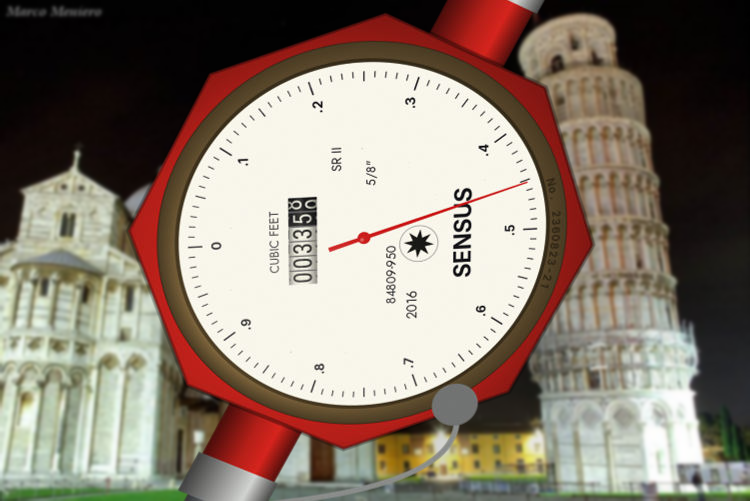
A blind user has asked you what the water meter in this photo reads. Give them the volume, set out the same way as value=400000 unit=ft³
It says value=3358.45 unit=ft³
